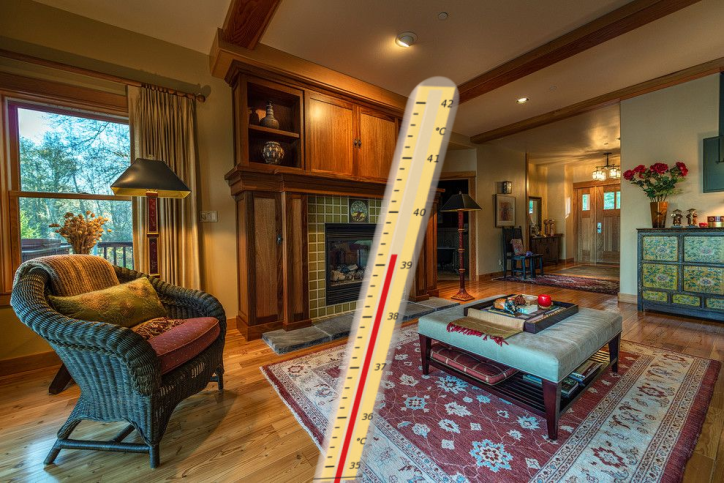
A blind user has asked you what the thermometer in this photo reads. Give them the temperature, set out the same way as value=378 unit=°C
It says value=39.2 unit=°C
